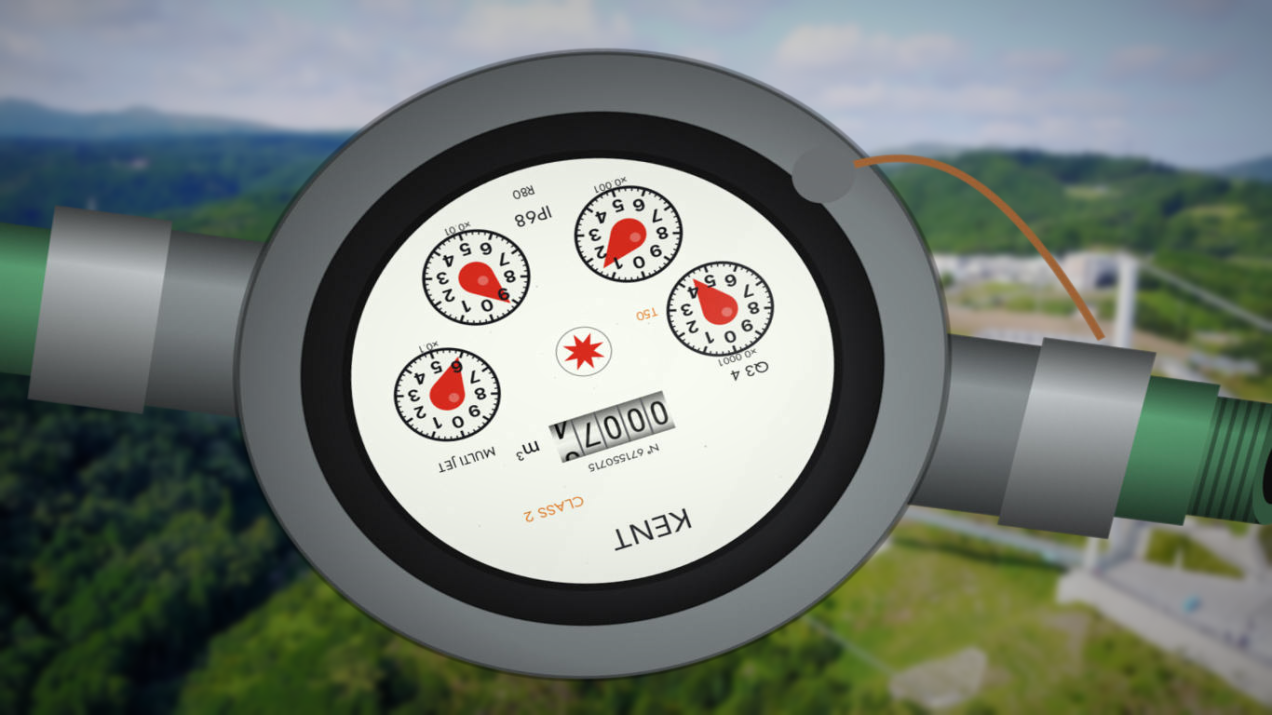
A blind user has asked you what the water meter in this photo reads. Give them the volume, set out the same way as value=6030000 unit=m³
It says value=73.5914 unit=m³
